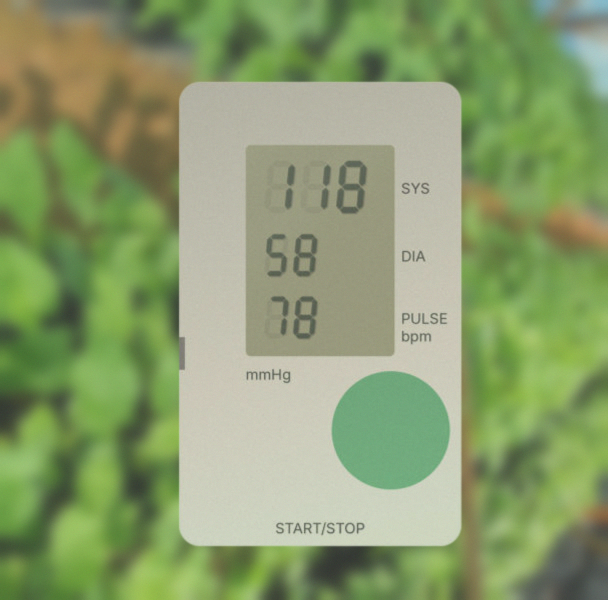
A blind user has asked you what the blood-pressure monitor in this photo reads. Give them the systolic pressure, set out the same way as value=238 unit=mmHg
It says value=118 unit=mmHg
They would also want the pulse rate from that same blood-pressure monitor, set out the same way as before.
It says value=78 unit=bpm
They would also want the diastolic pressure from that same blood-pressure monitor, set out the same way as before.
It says value=58 unit=mmHg
